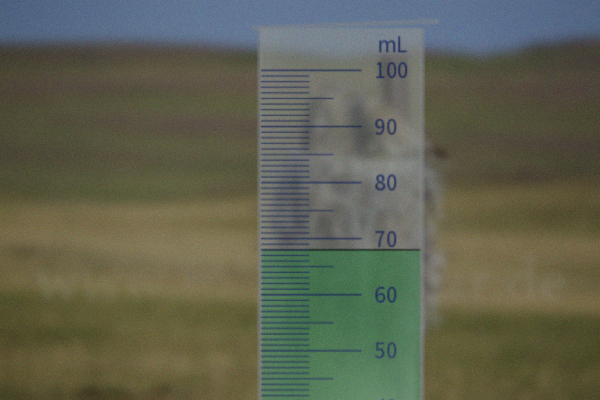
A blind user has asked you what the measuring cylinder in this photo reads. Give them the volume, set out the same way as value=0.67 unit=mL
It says value=68 unit=mL
